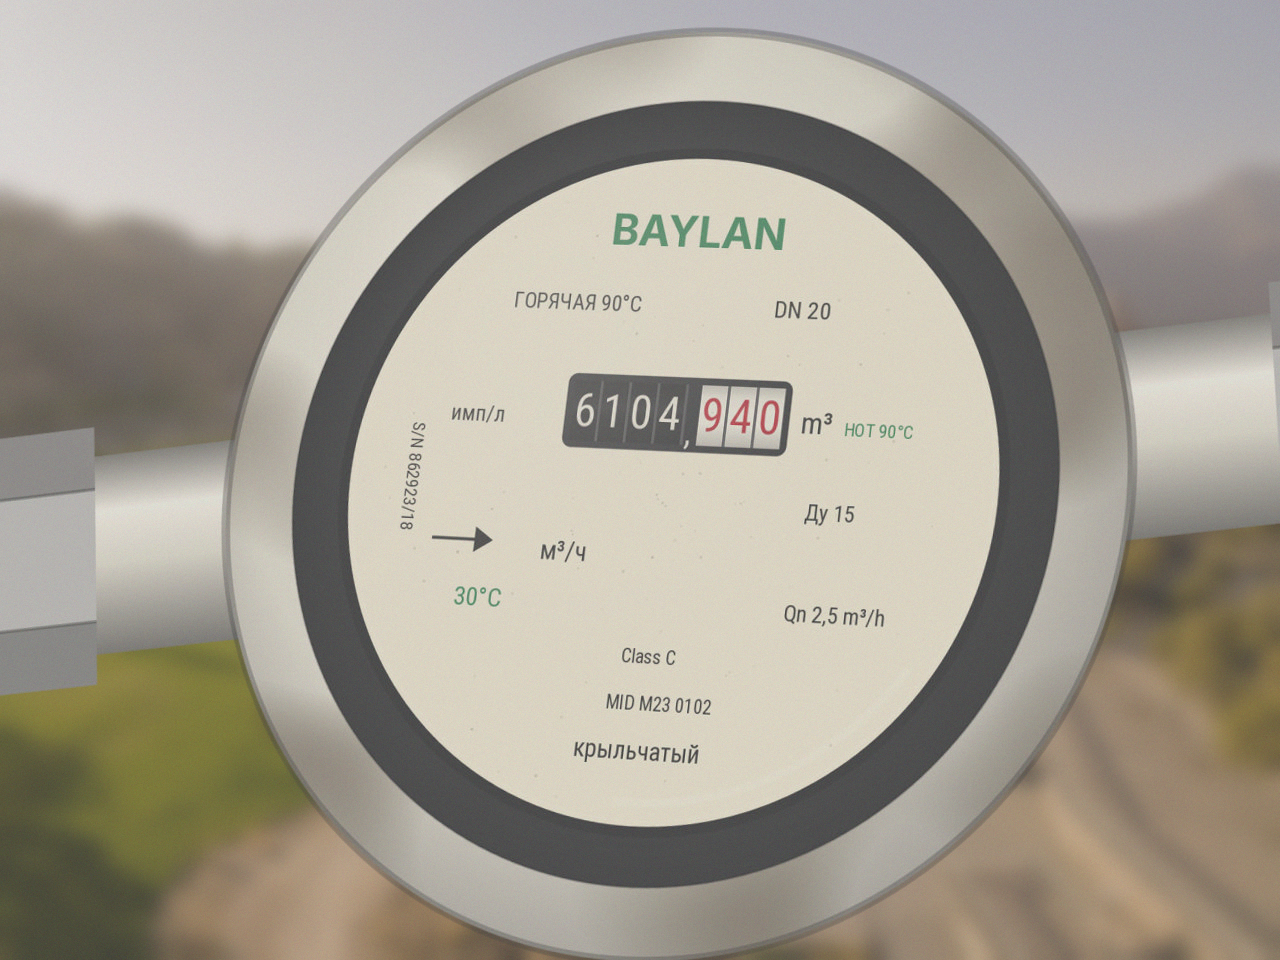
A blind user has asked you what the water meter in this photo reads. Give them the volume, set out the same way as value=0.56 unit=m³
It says value=6104.940 unit=m³
